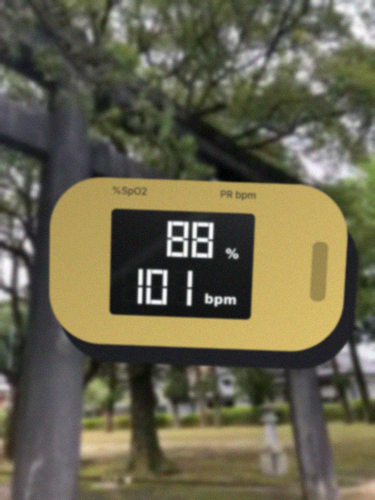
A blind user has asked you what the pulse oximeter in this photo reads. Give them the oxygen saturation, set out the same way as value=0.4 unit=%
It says value=88 unit=%
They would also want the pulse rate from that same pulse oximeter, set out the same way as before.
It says value=101 unit=bpm
